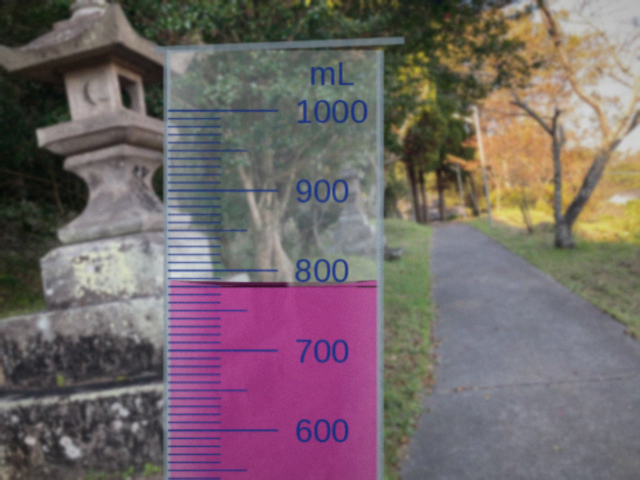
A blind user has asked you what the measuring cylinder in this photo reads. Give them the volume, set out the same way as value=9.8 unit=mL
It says value=780 unit=mL
